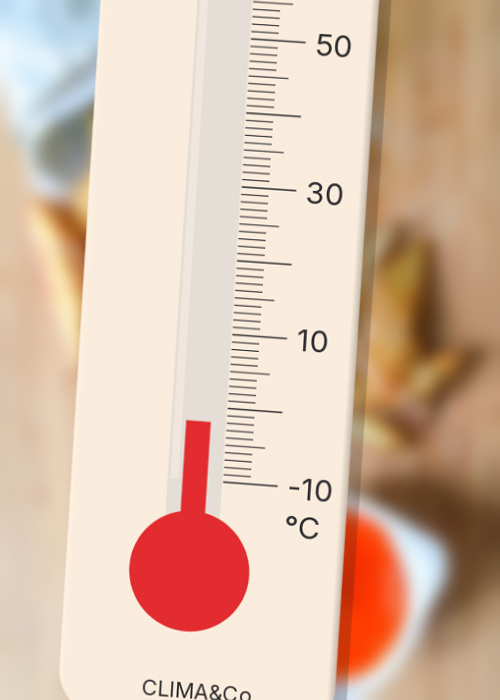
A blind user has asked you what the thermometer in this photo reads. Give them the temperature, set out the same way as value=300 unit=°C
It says value=-2 unit=°C
